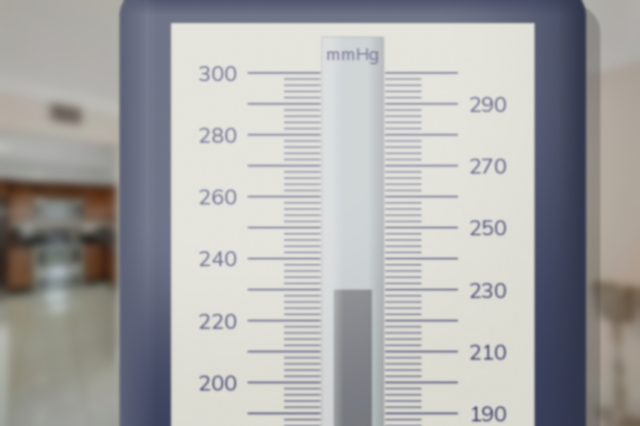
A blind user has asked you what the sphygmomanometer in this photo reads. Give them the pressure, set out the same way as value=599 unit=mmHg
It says value=230 unit=mmHg
